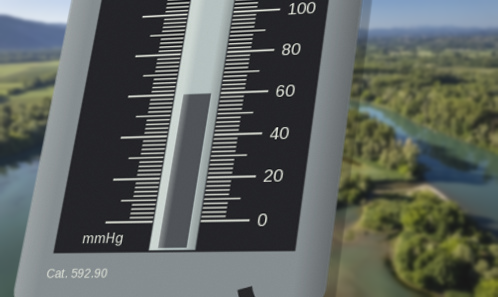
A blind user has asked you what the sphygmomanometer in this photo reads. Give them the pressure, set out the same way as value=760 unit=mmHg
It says value=60 unit=mmHg
